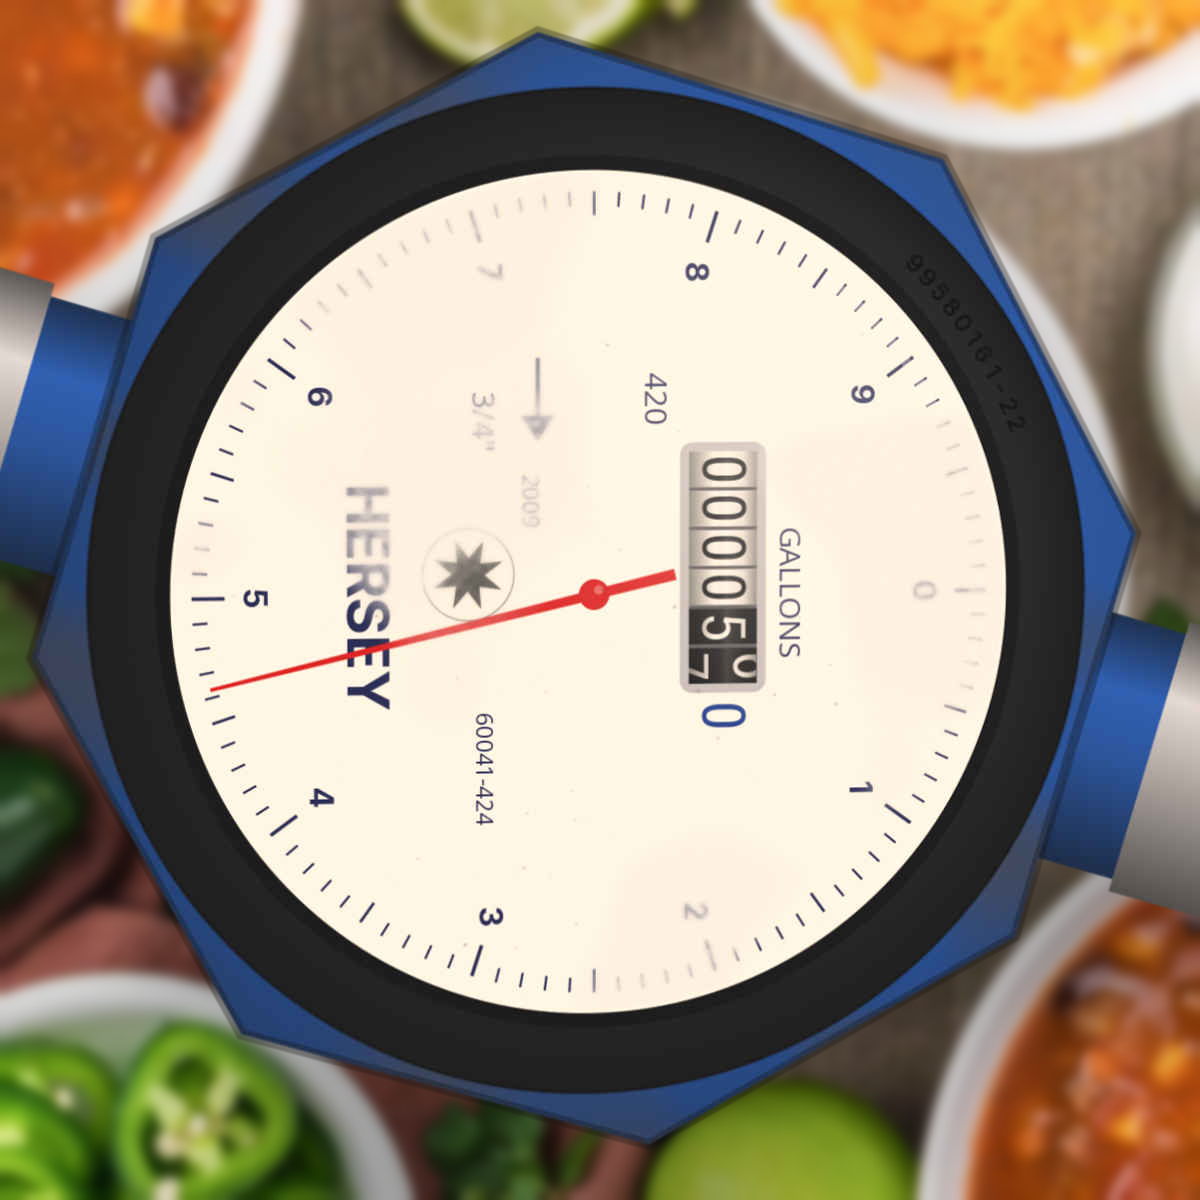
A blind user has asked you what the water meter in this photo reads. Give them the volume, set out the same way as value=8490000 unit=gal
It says value=564.6 unit=gal
